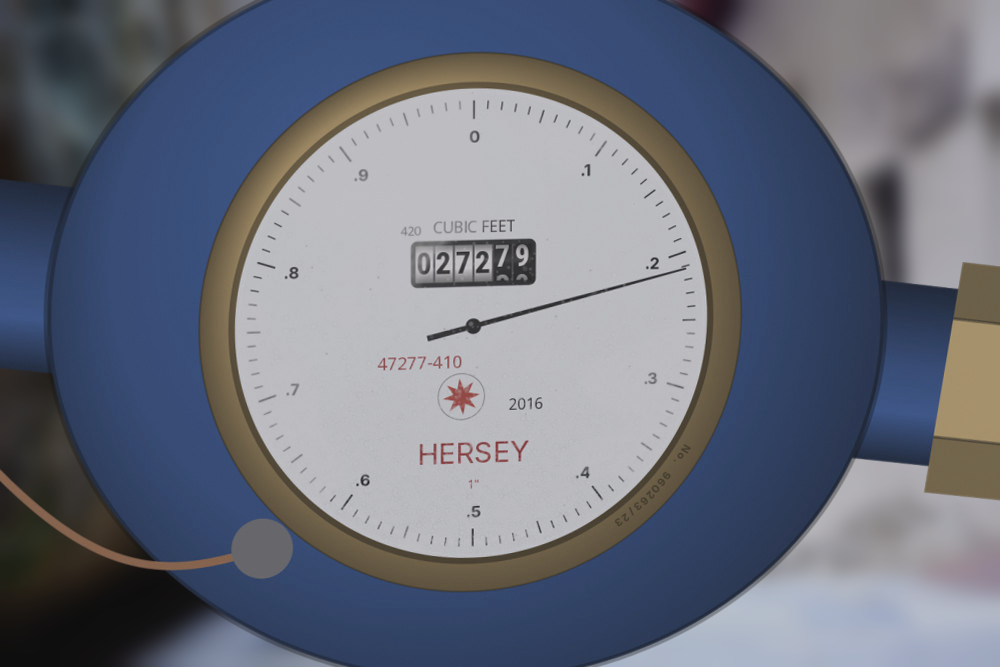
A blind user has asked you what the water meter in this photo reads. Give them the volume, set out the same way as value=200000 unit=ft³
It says value=27279.21 unit=ft³
